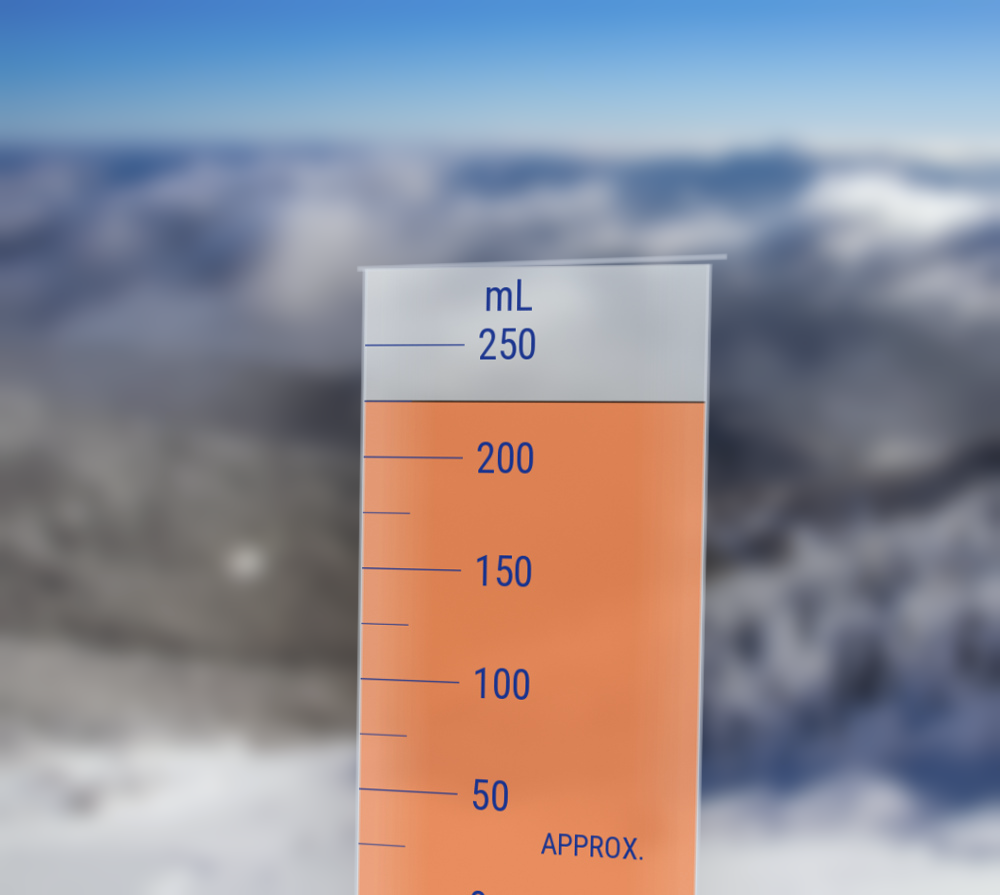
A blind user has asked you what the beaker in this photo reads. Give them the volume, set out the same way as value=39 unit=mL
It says value=225 unit=mL
